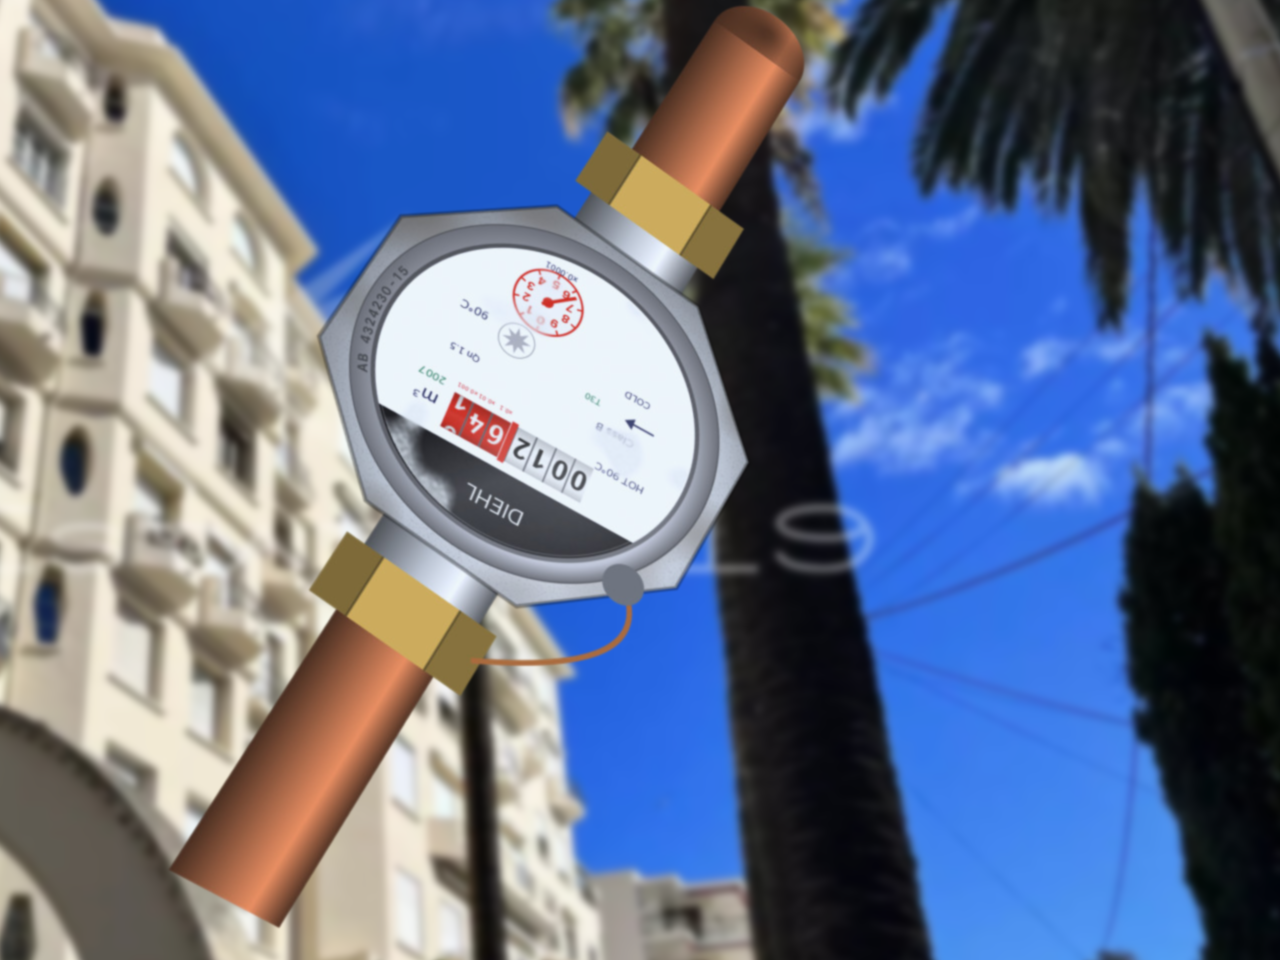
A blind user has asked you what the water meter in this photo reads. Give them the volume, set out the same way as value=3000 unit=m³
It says value=12.6406 unit=m³
